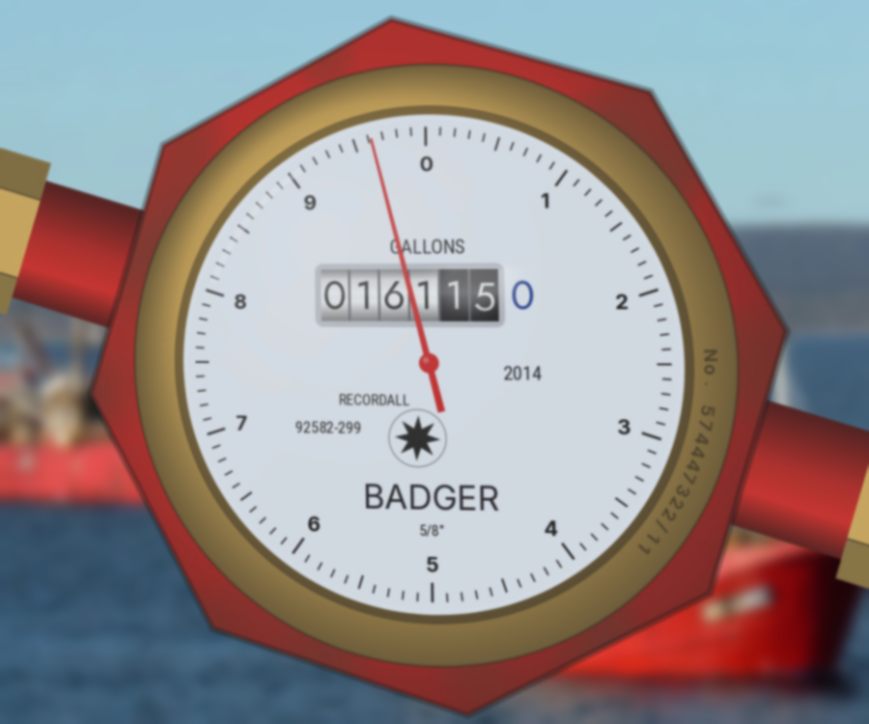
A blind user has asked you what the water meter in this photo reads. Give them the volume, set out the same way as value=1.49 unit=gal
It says value=161149.6 unit=gal
